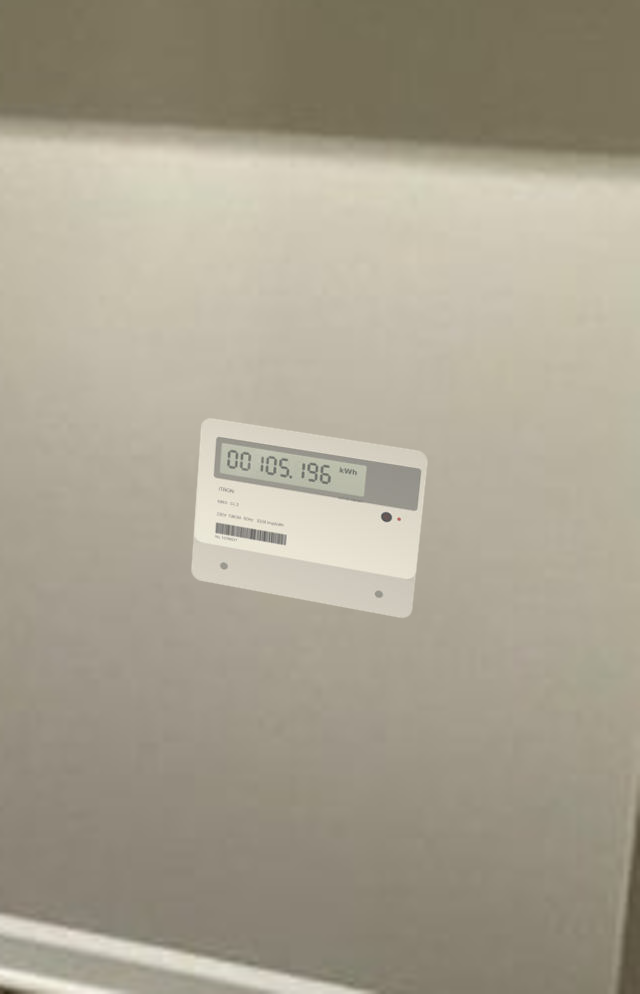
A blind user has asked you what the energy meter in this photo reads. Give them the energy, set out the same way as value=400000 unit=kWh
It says value=105.196 unit=kWh
